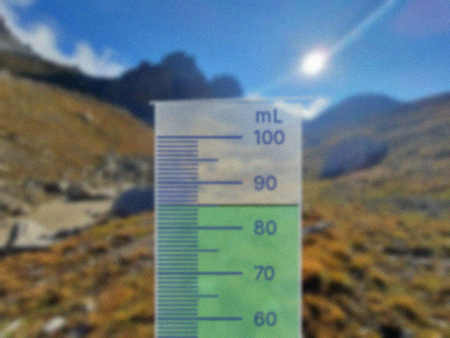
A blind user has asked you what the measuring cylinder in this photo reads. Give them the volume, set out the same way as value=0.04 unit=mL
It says value=85 unit=mL
